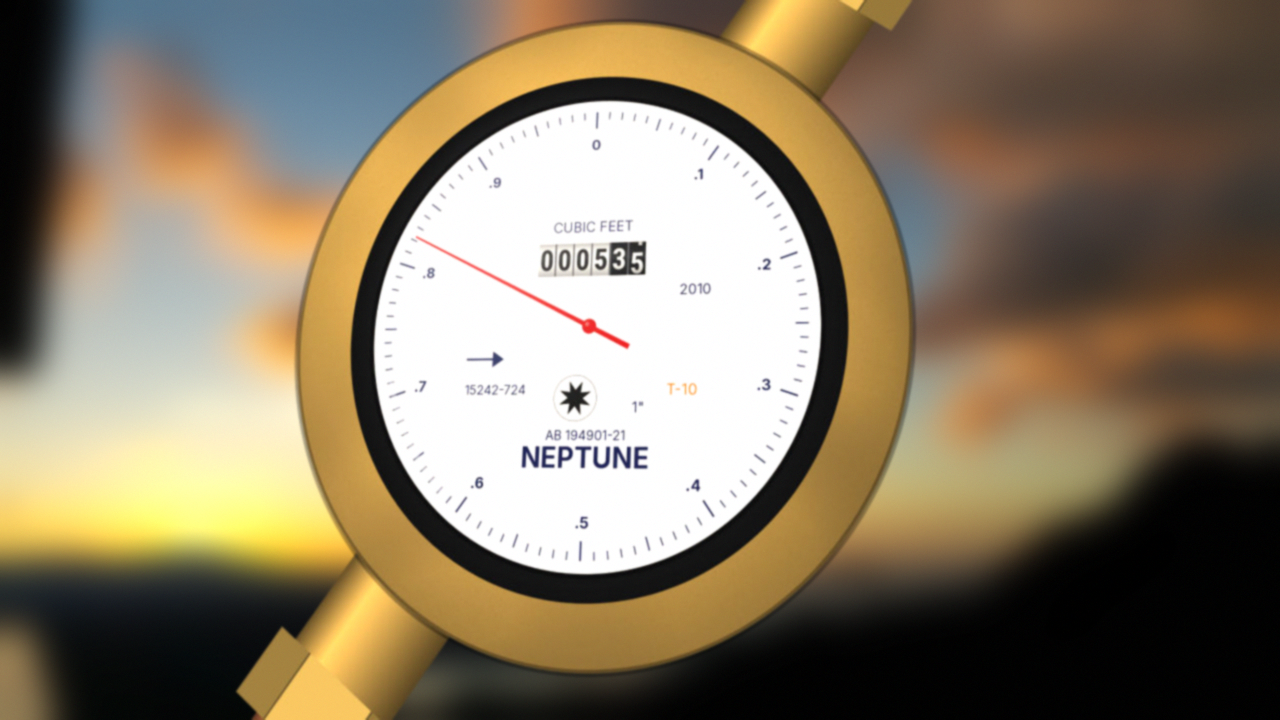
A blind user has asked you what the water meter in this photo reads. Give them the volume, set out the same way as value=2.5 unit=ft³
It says value=534.82 unit=ft³
